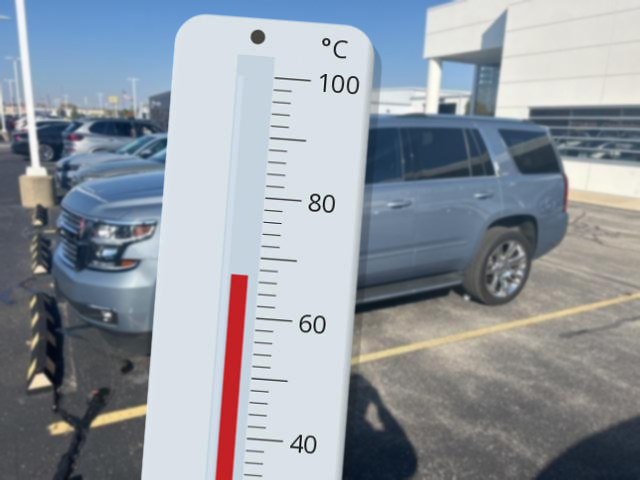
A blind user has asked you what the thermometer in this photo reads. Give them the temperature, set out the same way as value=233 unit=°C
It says value=67 unit=°C
